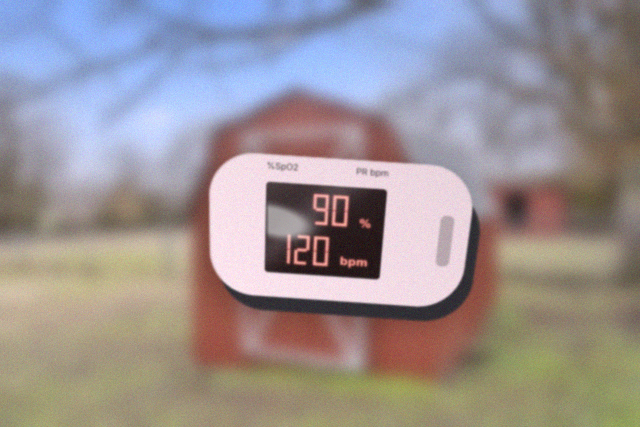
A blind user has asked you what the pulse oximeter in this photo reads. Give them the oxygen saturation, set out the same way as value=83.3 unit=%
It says value=90 unit=%
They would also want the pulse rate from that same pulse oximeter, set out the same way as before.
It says value=120 unit=bpm
